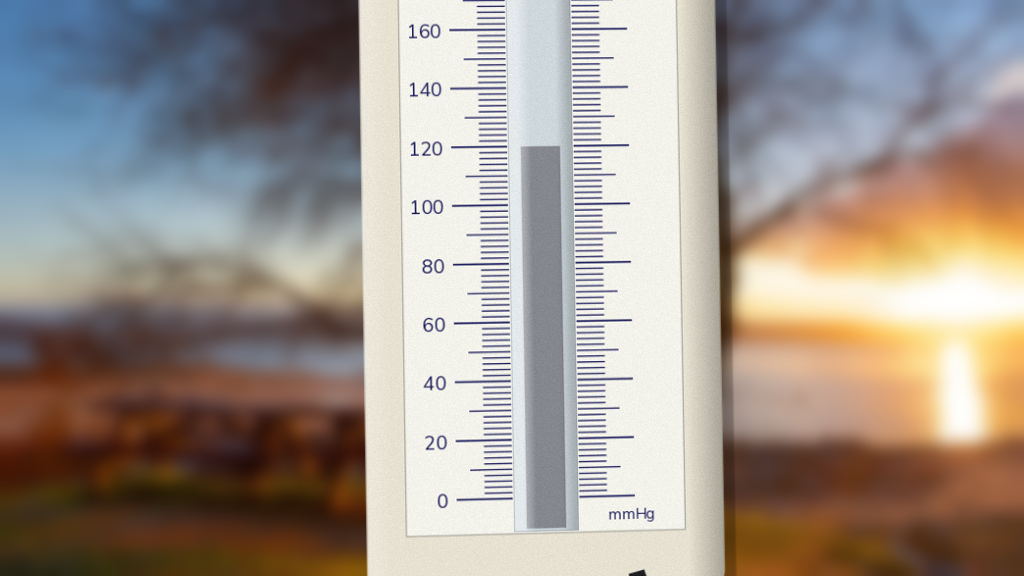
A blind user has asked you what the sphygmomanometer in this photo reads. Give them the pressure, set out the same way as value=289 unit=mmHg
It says value=120 unit=mmHg
